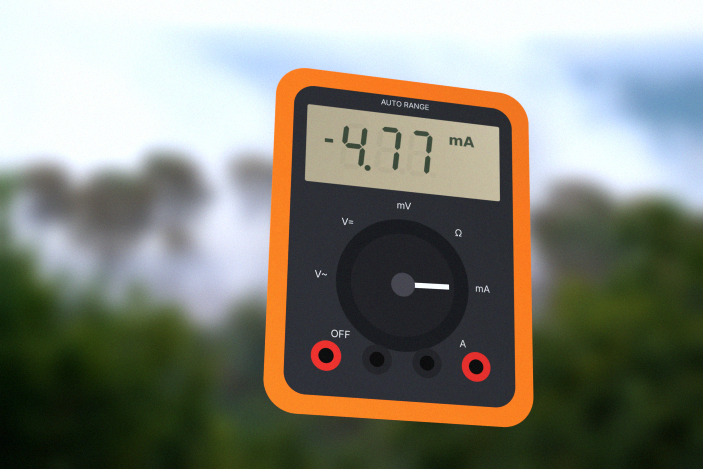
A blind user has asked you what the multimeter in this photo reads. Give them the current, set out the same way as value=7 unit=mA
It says value=-4.77 unit=mA
